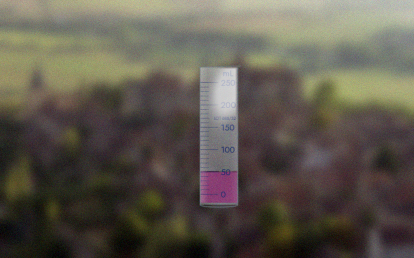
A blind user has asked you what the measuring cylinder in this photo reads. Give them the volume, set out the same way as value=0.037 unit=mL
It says value=50 unit=mL
